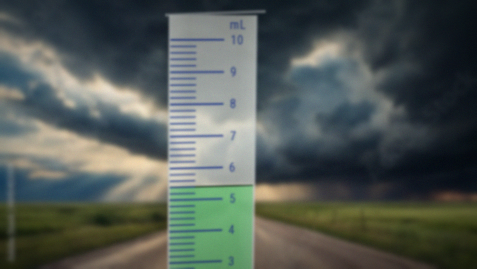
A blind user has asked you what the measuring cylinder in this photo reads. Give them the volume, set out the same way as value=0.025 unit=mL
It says value=5.4 unit=mL
